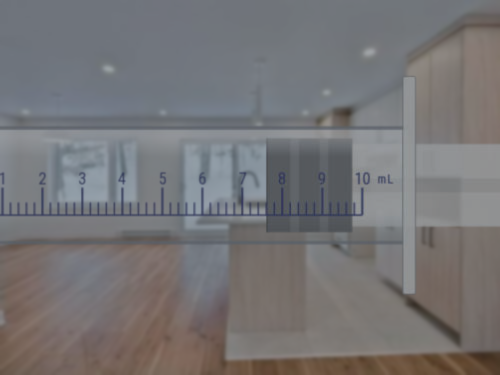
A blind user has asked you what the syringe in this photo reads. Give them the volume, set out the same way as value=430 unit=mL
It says value=7.6 unit=mL
